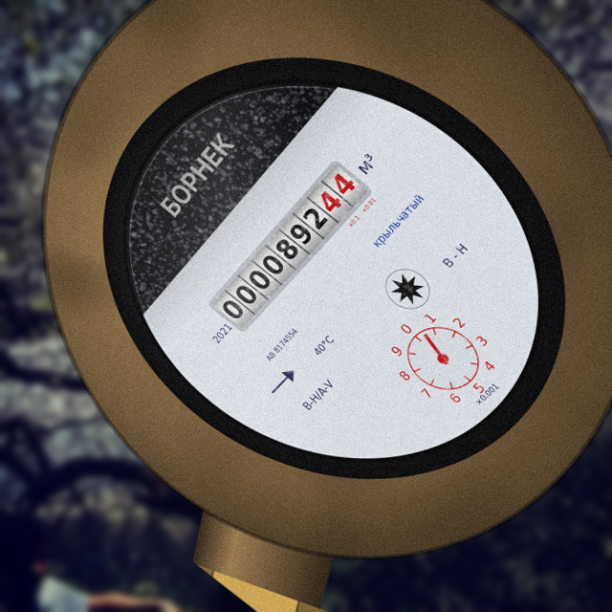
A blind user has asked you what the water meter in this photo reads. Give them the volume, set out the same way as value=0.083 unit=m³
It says value=892.440 unit=m³
